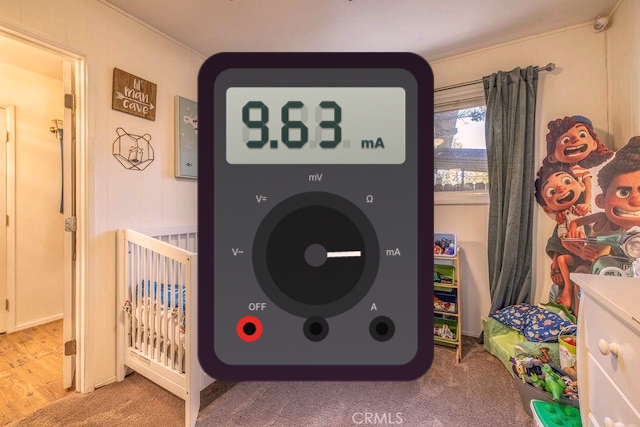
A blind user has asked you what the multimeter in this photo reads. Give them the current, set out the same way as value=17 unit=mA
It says value=9.63 unit=mA
